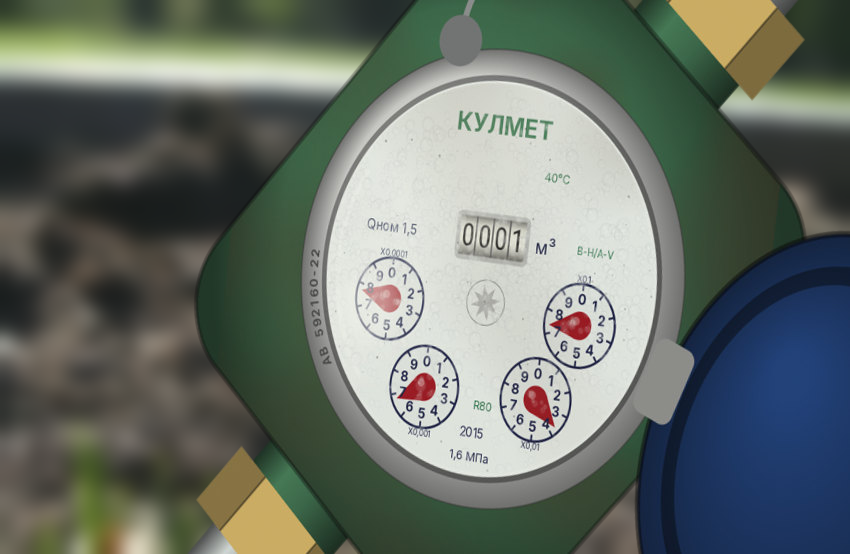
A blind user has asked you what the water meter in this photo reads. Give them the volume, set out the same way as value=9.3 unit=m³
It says value=1.7367 unit=m³
